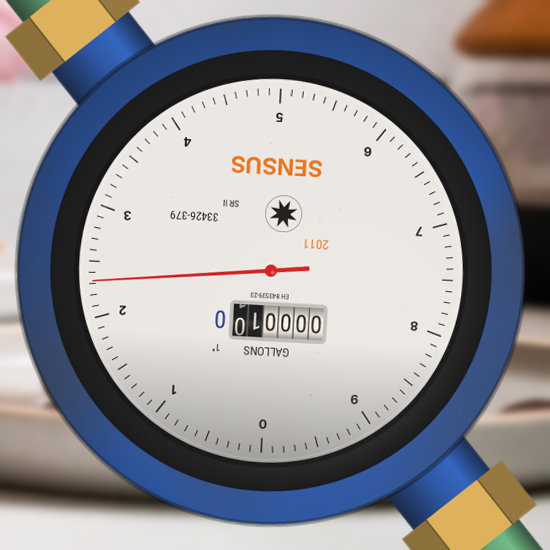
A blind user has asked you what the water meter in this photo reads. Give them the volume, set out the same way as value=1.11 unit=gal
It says value=102.3 unit=gal
